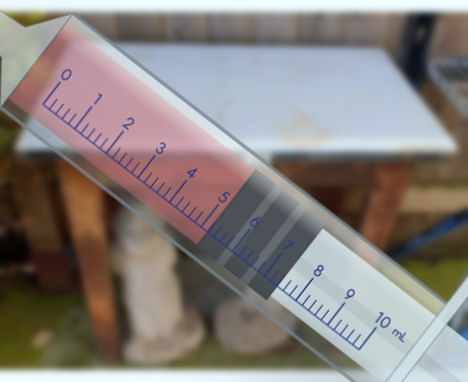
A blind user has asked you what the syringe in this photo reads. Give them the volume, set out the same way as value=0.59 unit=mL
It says value=5.2 unit=mL
